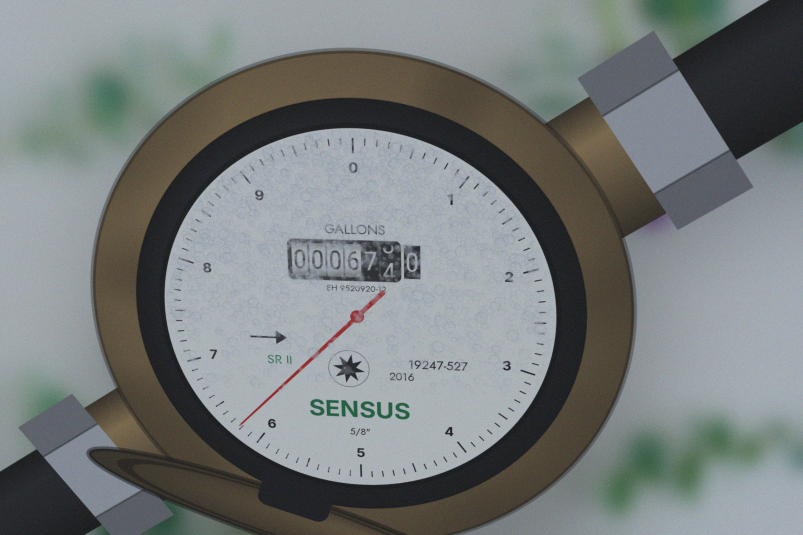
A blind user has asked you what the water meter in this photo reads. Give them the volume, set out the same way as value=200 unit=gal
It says value=6736.2 unit=gal
